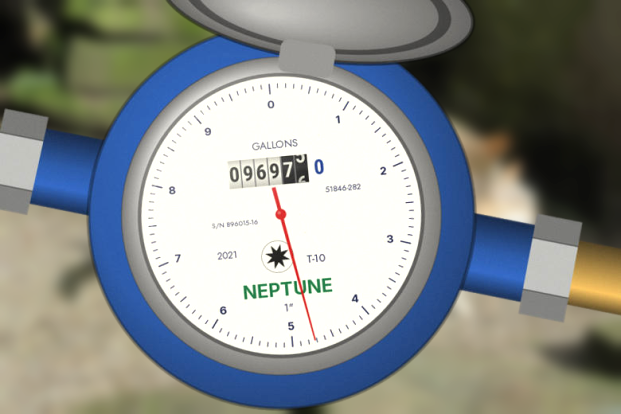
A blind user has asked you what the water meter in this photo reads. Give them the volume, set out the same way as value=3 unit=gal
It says value=969754.7 unit=gal
